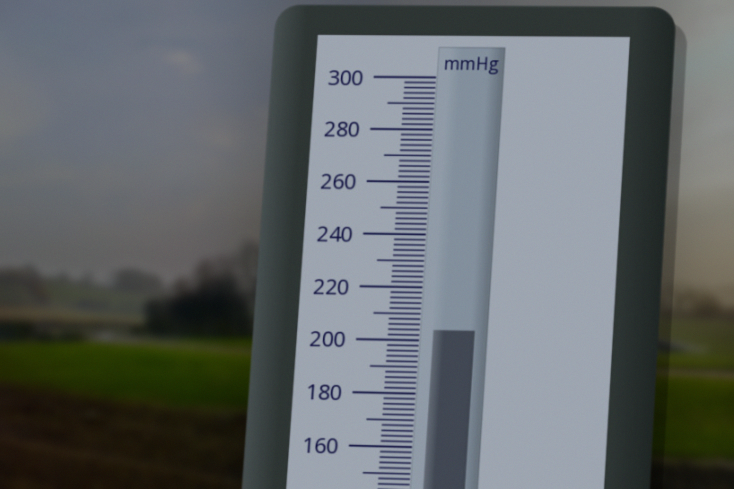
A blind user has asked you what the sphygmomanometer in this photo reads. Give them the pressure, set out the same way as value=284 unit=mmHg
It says value=204 unit=mmHg
